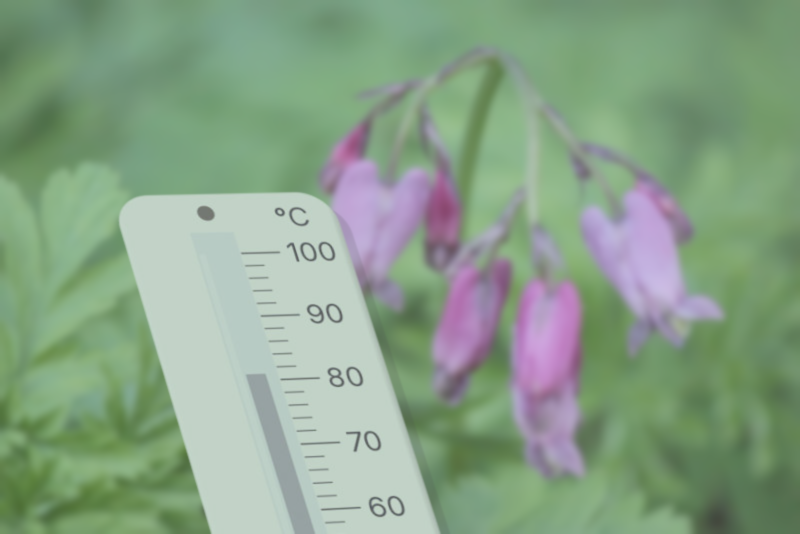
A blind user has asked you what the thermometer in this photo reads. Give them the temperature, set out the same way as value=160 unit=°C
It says value=81 unit=°C
